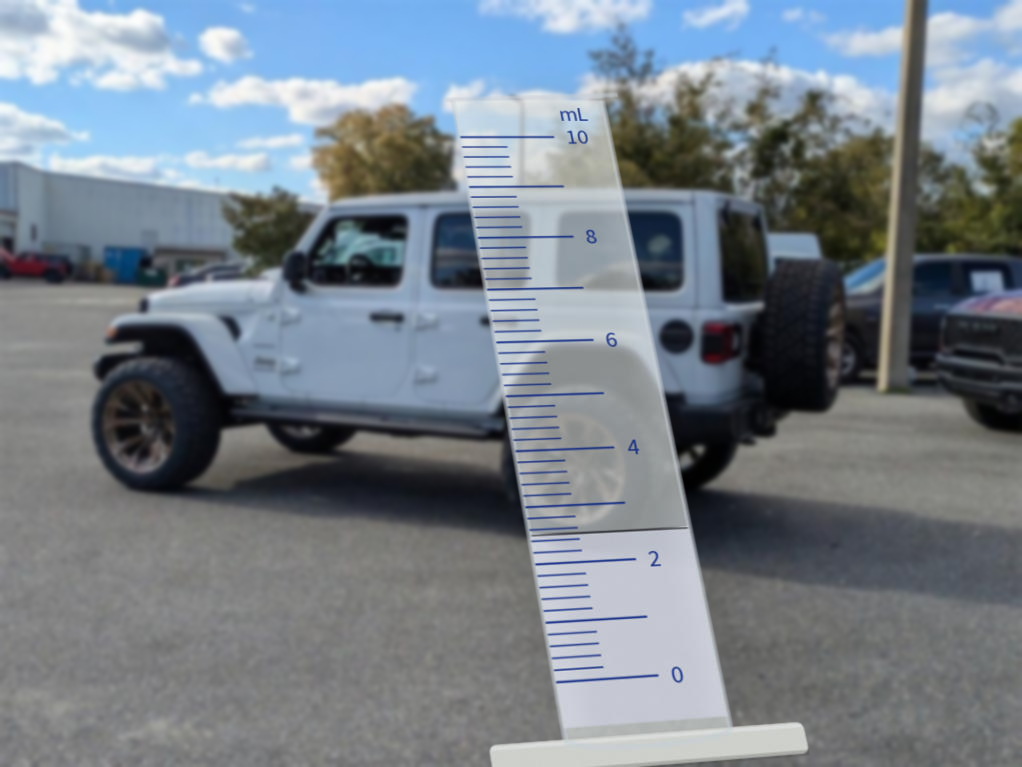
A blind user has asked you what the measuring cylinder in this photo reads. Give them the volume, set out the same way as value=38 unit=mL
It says value=2.5 unit=mL
